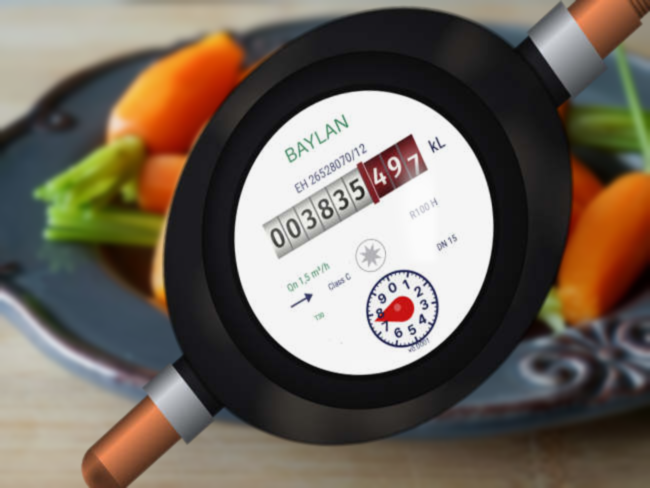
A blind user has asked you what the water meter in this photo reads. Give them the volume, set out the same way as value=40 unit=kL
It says value=3835.4967 unit=kL
